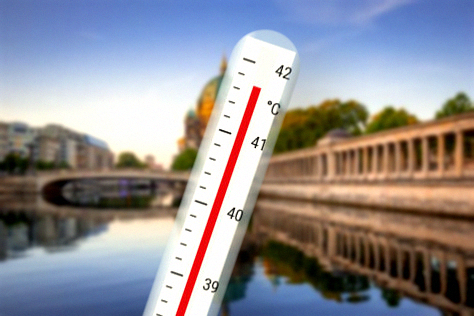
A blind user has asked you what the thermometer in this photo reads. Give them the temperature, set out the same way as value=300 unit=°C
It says value=41.7 unit=°C
